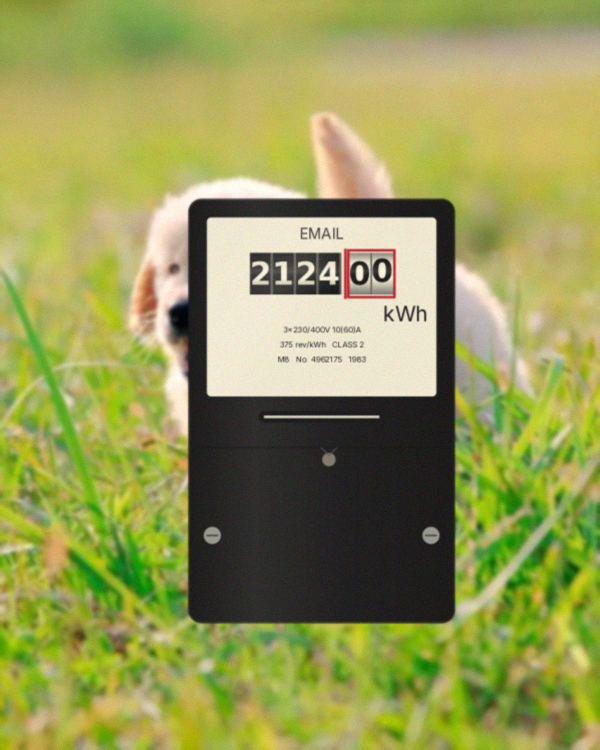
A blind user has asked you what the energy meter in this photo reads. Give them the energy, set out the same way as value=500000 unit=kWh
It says value=2124.00 unit=kWh
